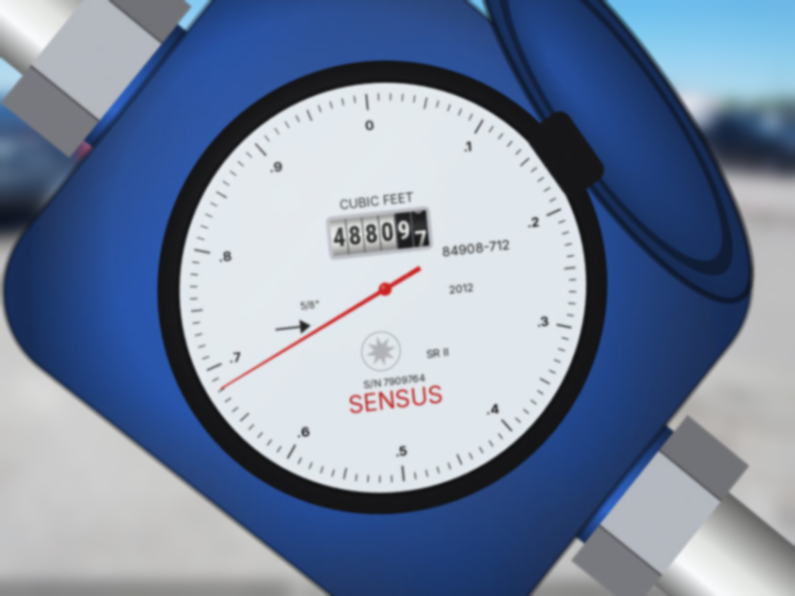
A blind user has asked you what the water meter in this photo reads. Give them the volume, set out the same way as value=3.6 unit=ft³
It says value=488096.68 unit=ft³
